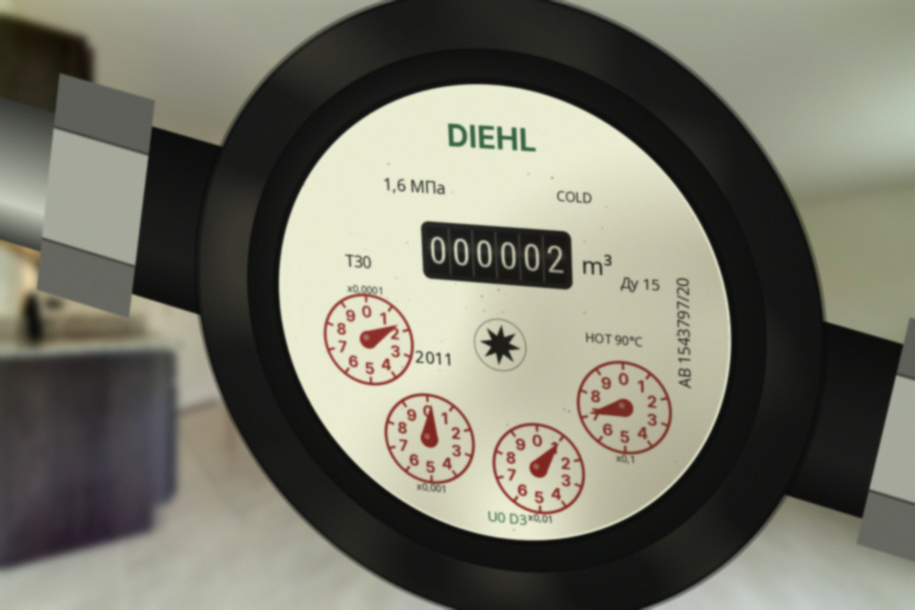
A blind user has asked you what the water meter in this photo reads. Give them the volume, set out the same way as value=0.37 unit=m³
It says value=2.7101 unit=m³
